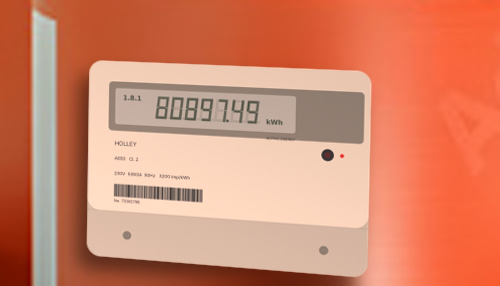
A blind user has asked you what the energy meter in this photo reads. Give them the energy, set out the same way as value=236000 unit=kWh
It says value=80897.49 unit=kWh
